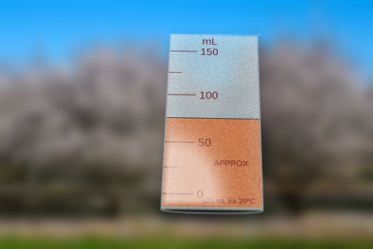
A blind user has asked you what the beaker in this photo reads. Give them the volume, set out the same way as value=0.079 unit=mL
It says value=75 unit=mL
